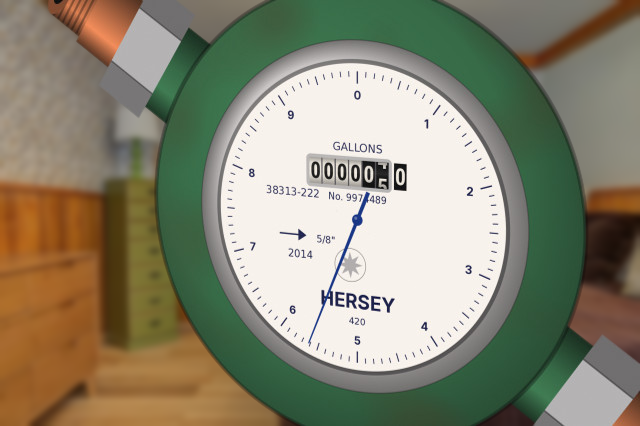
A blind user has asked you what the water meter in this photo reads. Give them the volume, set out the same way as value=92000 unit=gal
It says value=45.6 unit=gal
